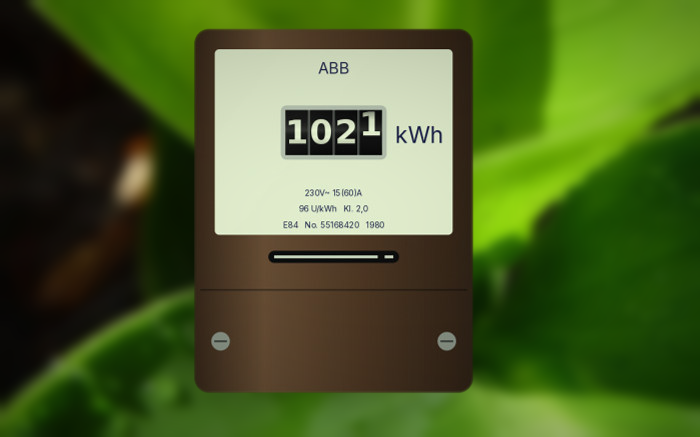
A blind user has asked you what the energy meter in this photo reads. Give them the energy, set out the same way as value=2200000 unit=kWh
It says value=1021 unit=kWh
